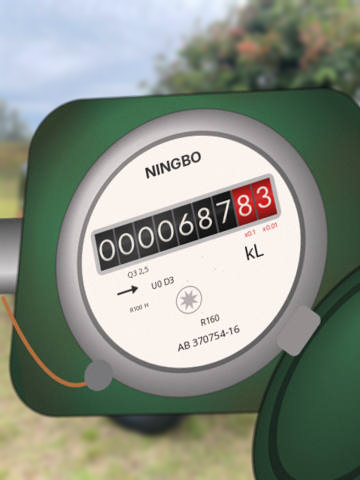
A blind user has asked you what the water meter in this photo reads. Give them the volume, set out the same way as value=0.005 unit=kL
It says value=687.83 unit=kL
